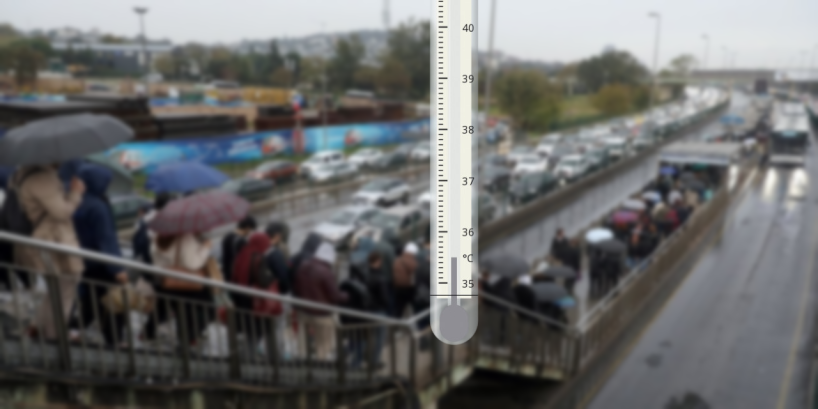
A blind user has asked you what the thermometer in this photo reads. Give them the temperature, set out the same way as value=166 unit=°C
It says value=35.5 unit=°C
